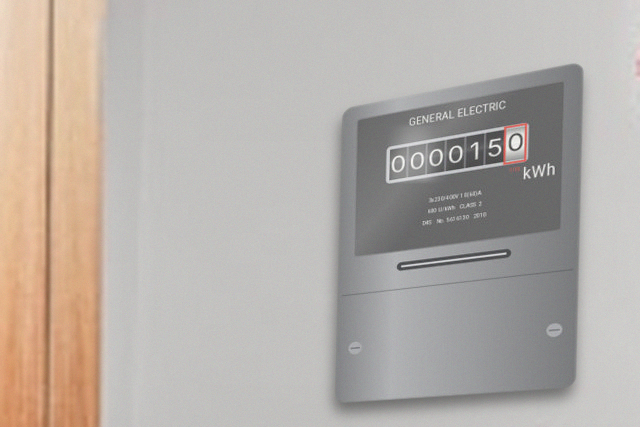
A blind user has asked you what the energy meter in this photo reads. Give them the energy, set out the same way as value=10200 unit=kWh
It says value=15.0 unit=kWh
